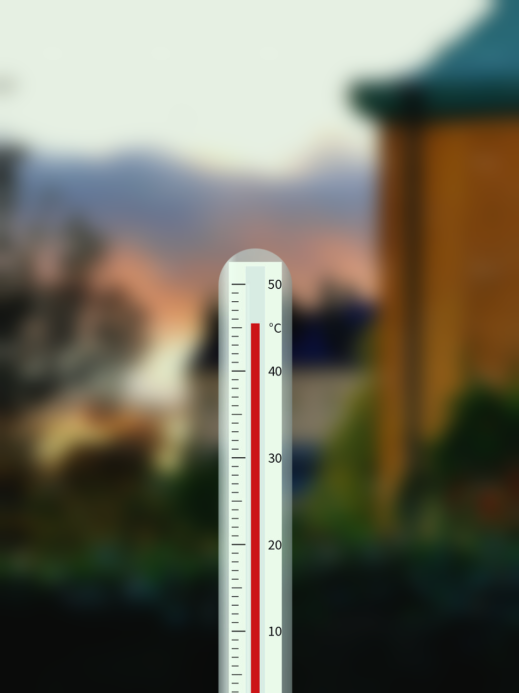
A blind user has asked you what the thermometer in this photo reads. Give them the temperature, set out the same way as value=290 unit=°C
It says value=45.5 unit=°C
